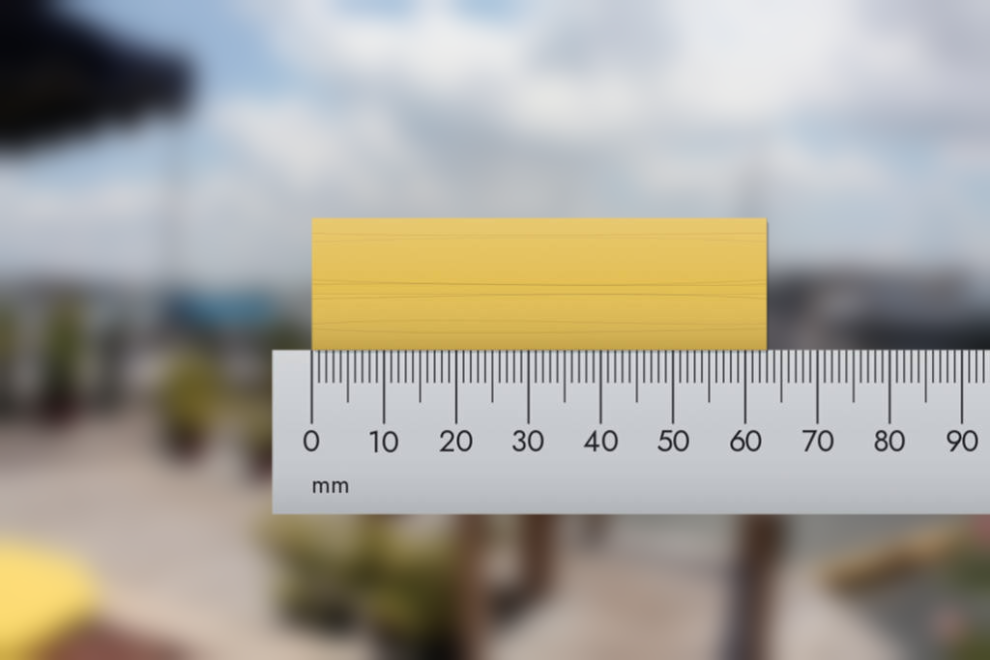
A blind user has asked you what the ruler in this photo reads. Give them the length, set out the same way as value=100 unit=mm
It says value=63 unit=mm
